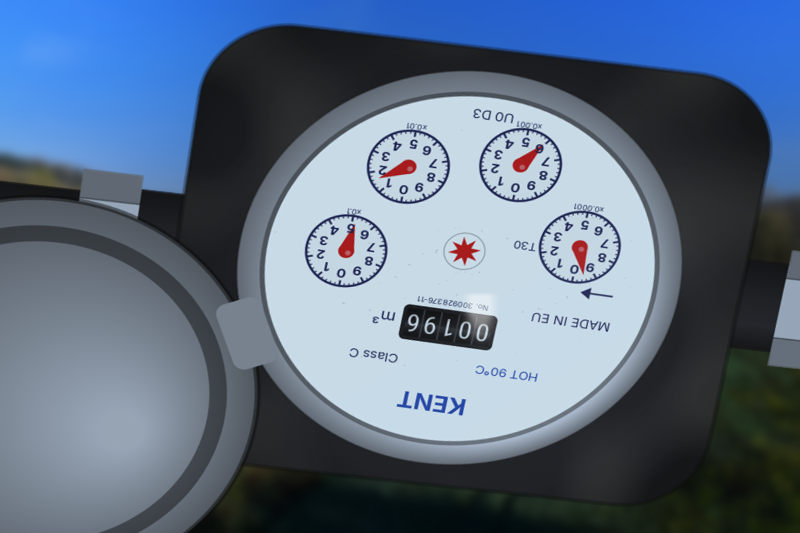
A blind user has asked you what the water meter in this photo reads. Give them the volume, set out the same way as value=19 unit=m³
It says value=196.5159 unit=m³
